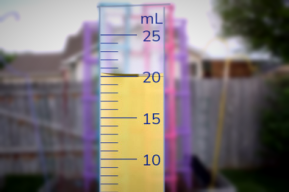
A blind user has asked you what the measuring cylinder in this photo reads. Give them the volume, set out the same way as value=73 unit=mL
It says value=20 unit=mL
